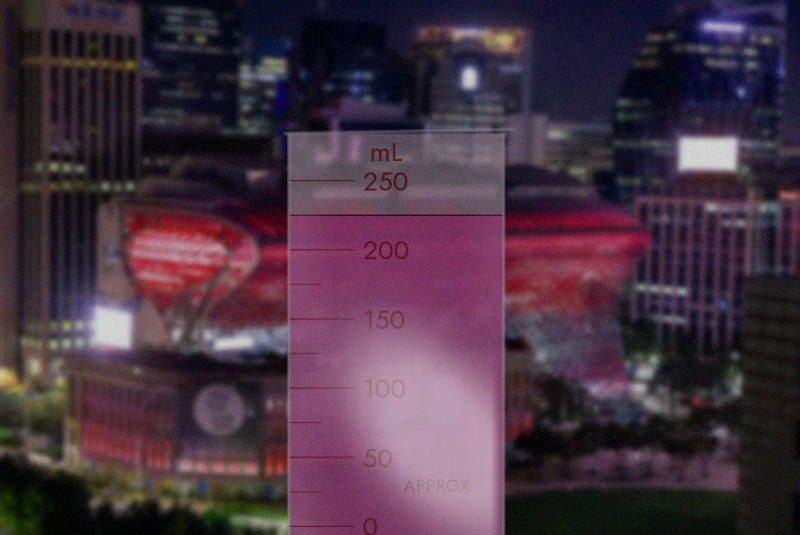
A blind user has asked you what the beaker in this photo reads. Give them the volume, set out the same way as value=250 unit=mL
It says value=225 unit=mL
